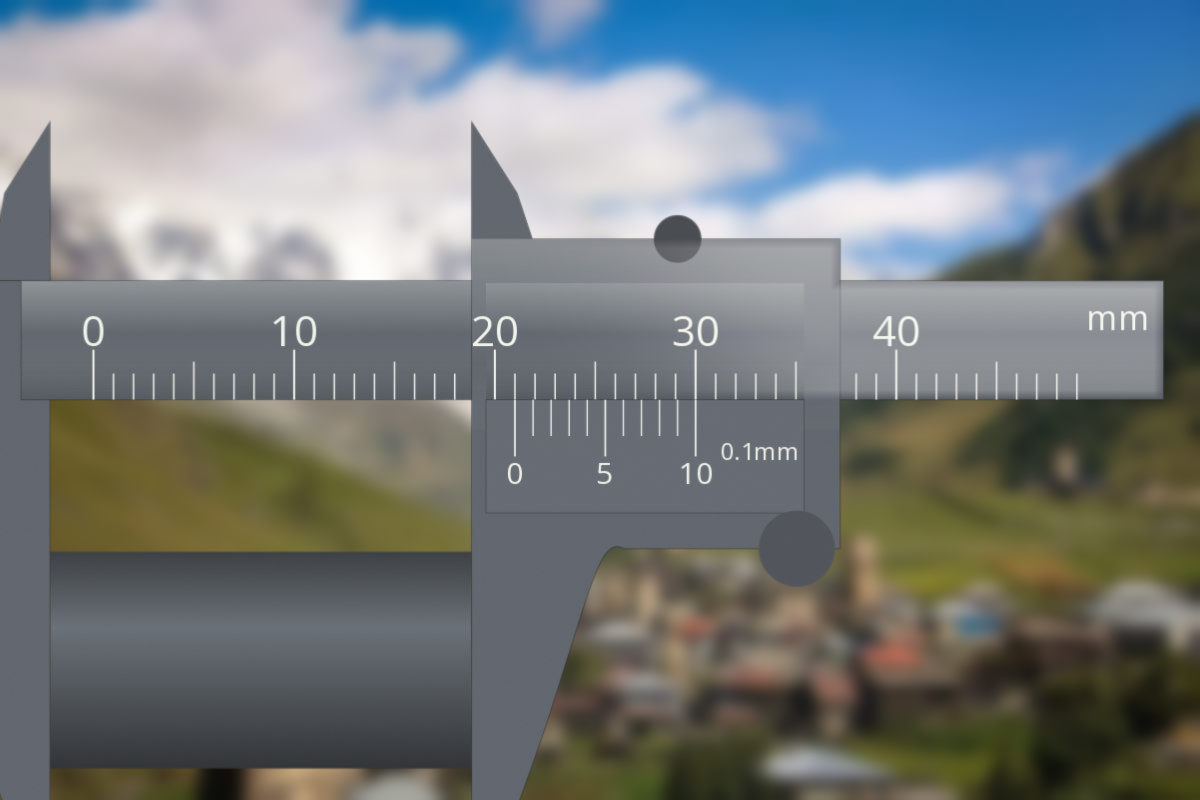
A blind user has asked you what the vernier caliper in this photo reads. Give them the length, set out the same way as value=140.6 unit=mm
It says value=21.0 unit=mm
